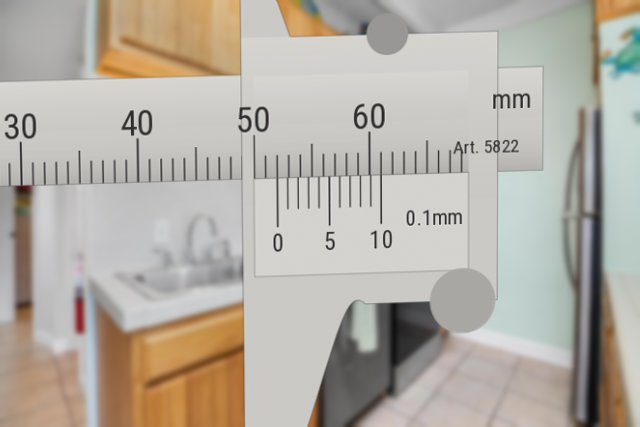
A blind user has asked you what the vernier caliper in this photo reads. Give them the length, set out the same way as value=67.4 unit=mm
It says value=52.0 unit=mm
